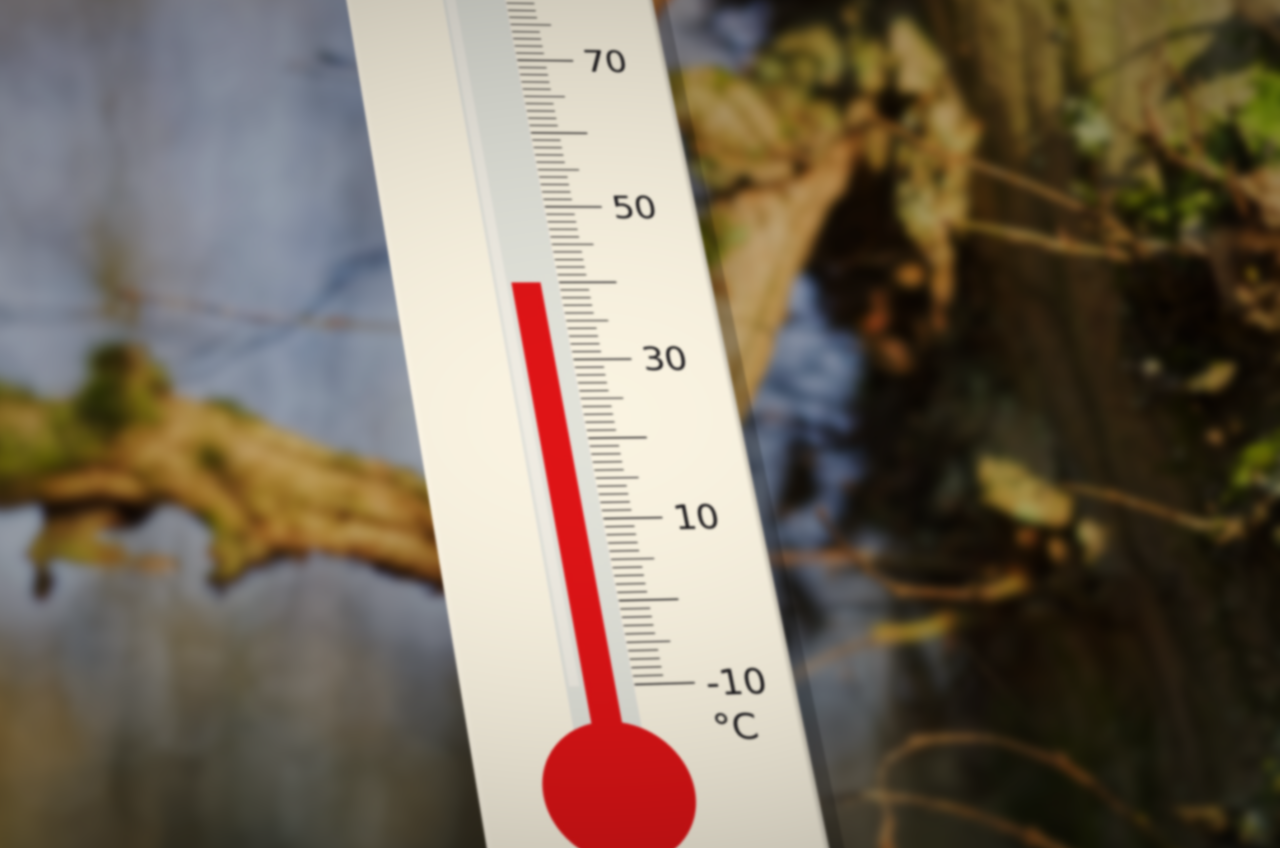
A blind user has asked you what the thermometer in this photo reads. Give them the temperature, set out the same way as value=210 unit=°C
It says value=40 unit=°C
